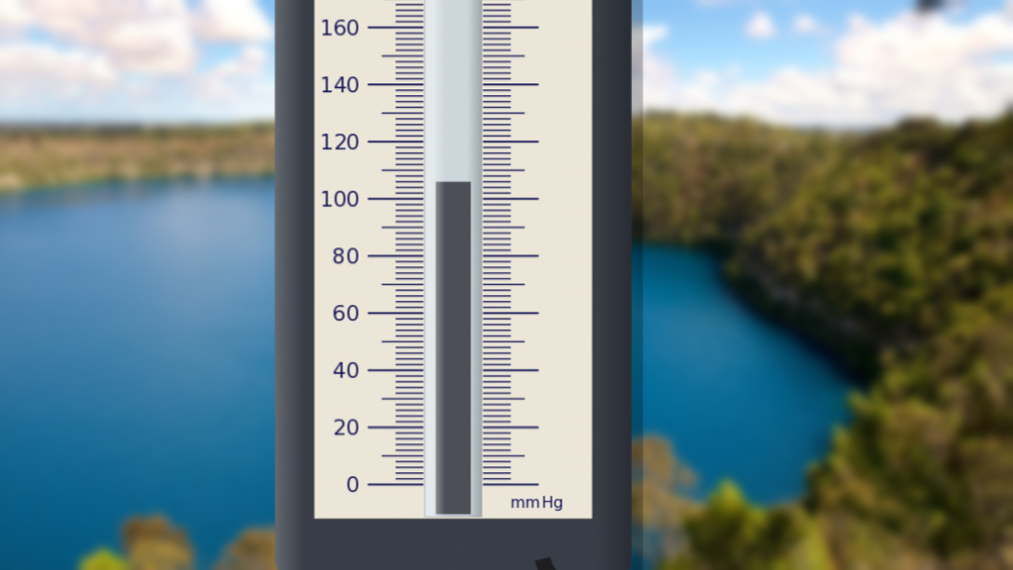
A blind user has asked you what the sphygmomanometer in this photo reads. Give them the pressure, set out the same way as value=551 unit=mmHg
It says value=106 unit=mmHg
